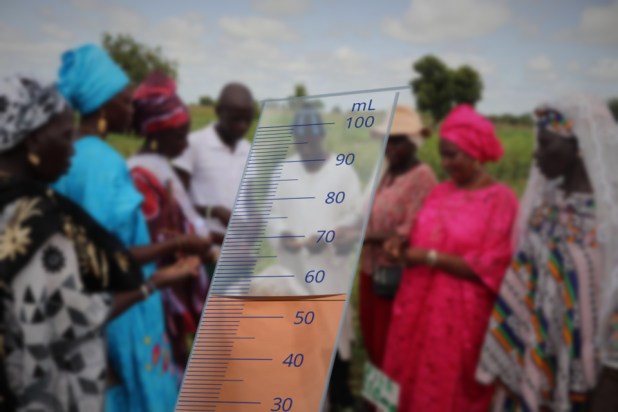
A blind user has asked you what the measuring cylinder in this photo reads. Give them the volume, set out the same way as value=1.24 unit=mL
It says value=54 unit=mL
